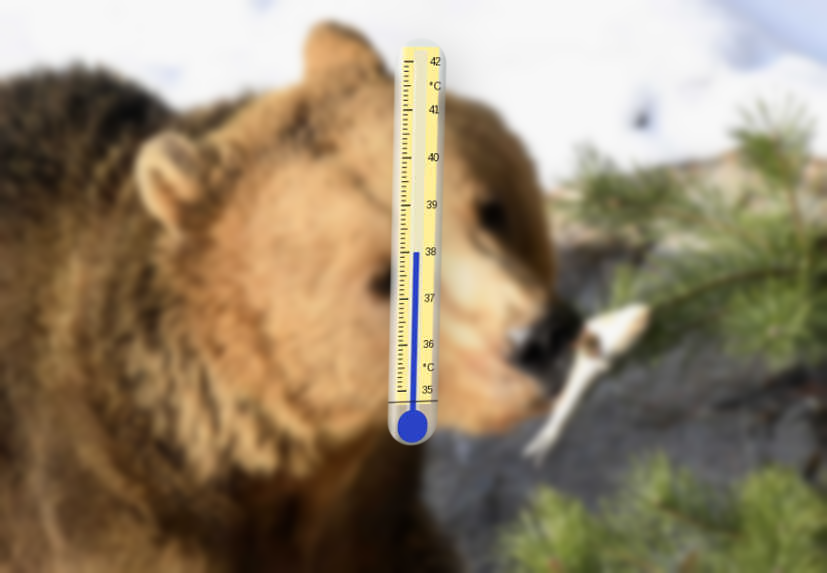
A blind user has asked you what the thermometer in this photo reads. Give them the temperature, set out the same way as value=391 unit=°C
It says value=38 unit=°C
